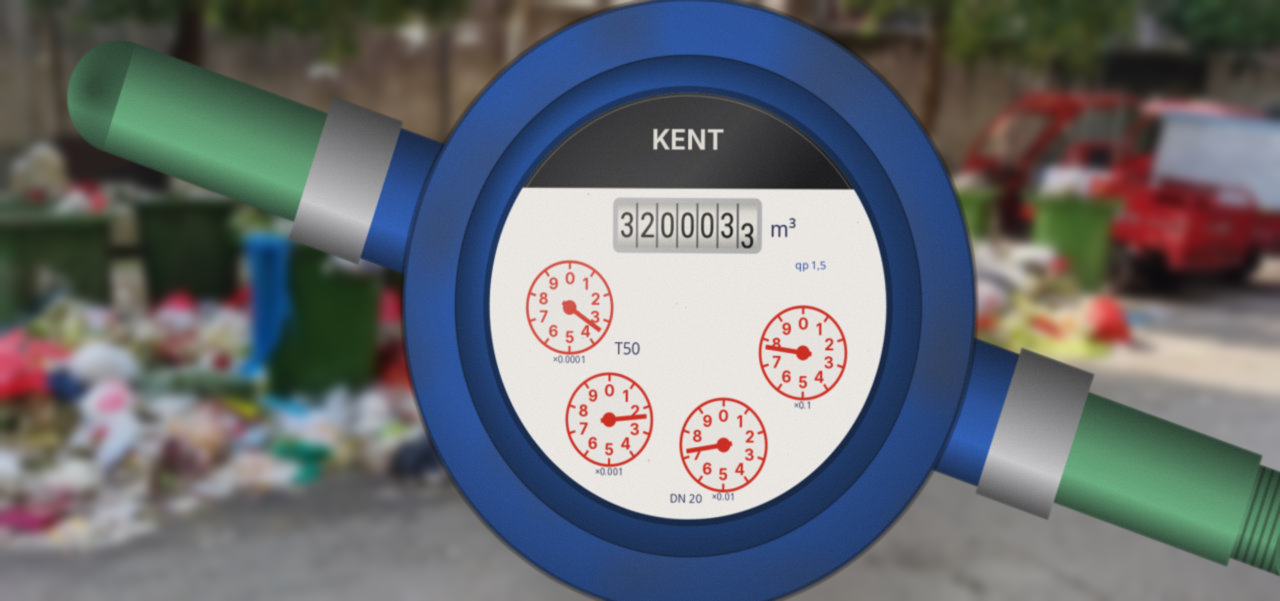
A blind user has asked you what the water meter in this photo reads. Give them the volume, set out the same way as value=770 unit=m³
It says value=3200032.7723 unit=m³
